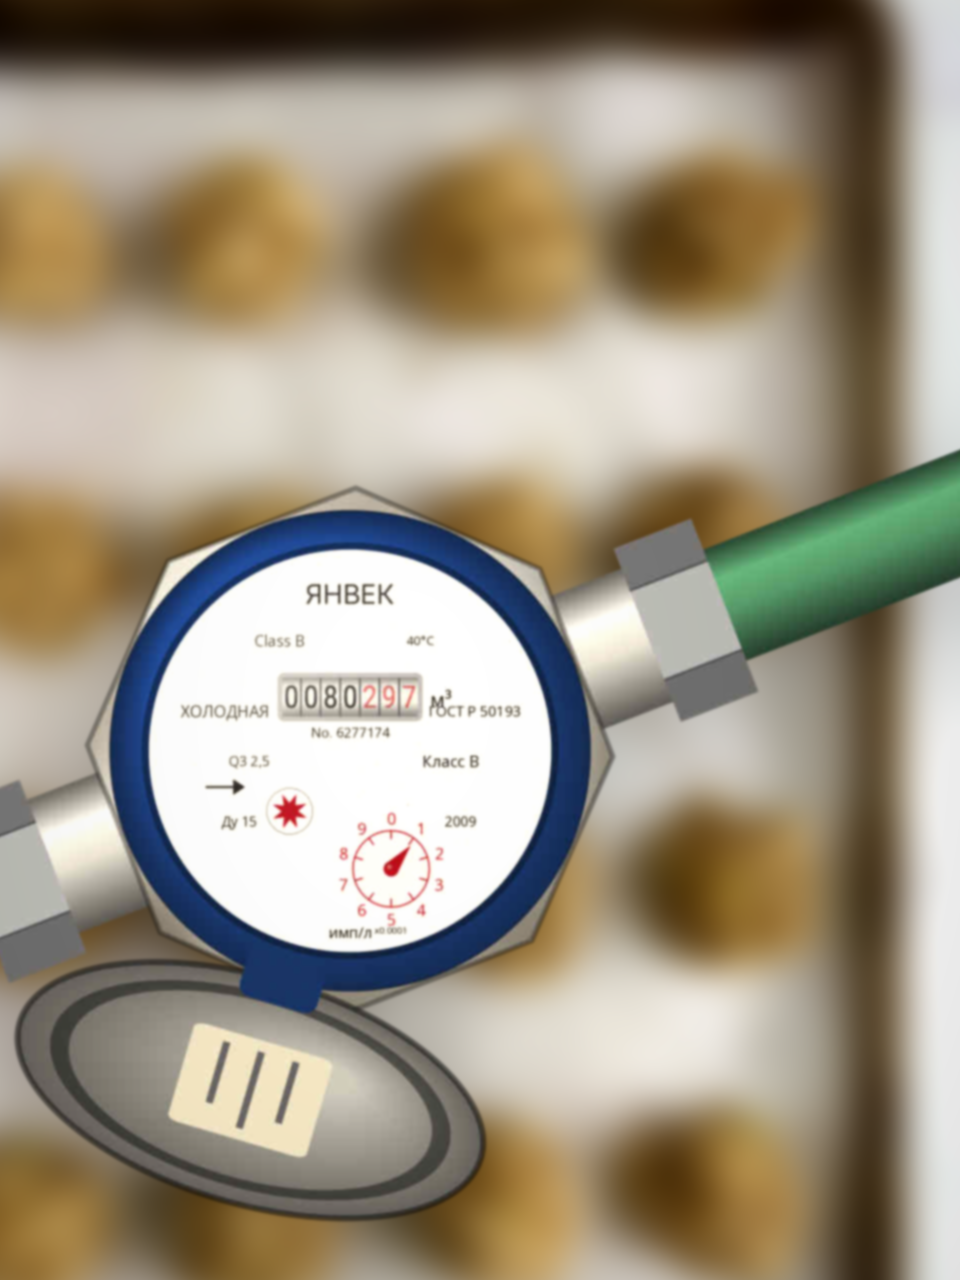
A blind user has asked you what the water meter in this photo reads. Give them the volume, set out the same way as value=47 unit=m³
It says value=80.2971 unit=m³
